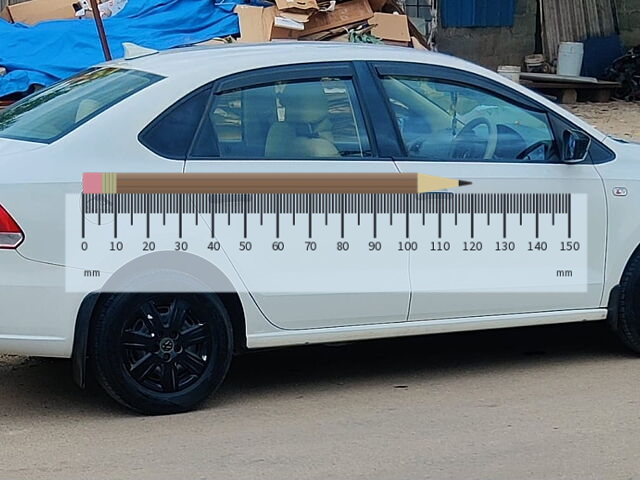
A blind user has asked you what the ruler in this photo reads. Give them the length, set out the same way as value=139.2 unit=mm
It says value=120 unit=mm
